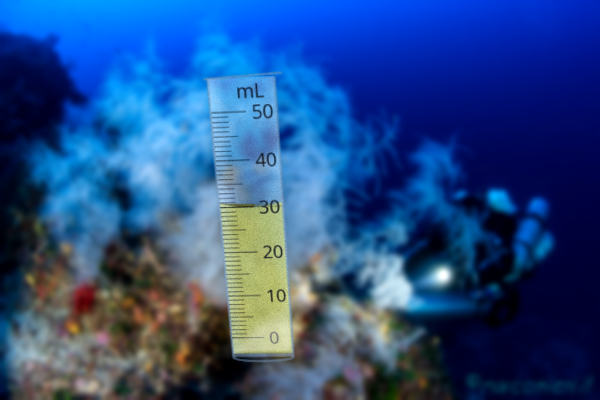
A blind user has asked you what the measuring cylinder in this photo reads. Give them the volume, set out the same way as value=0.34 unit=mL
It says value=30 unit=mL
